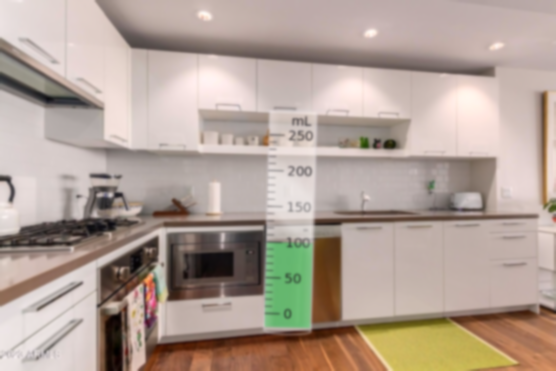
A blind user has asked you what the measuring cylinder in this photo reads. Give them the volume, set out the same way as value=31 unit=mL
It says value=100 unit=mL
